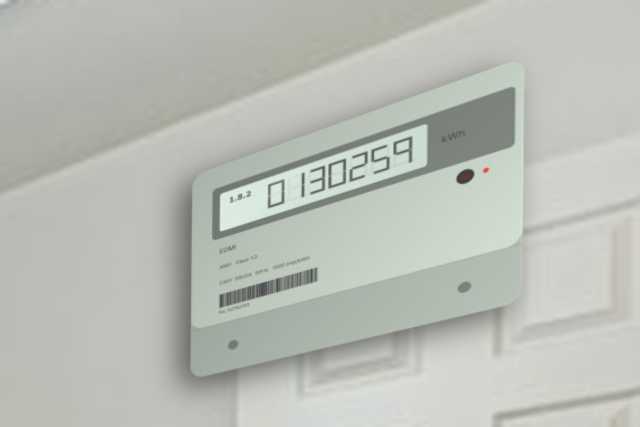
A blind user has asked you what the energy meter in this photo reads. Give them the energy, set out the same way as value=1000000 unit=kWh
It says value=130259 unit=kWh
